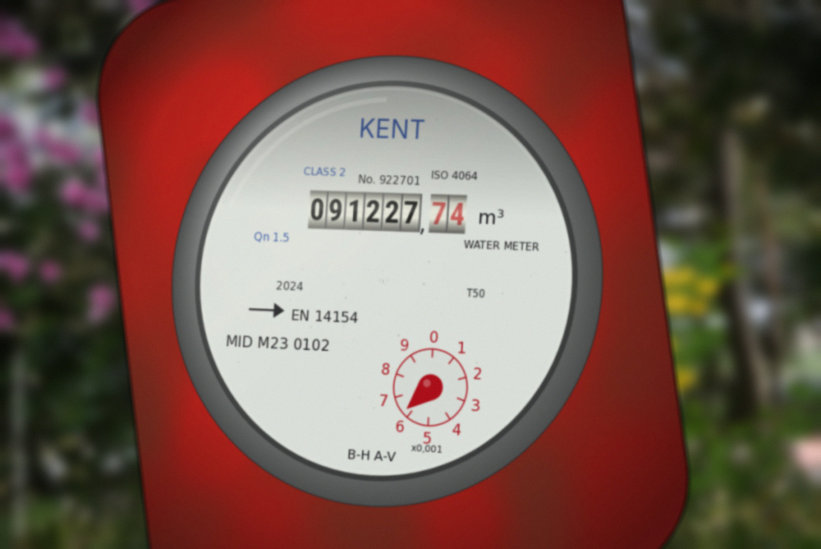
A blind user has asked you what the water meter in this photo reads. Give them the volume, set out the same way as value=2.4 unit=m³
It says value=91227.746 unit=m³
